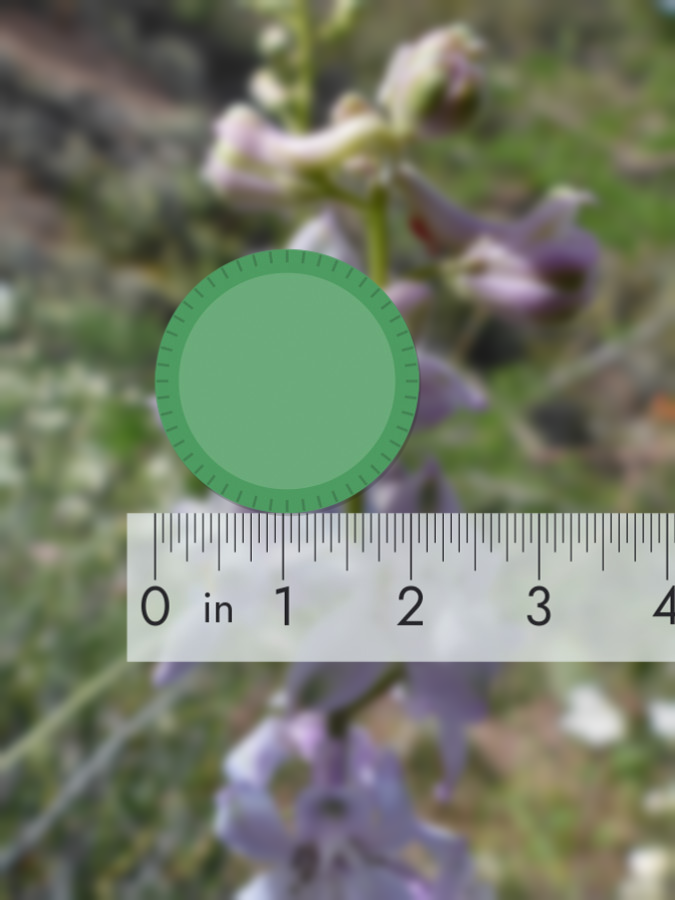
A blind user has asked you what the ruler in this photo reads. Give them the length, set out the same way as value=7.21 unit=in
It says value=2.0625 unit=in
